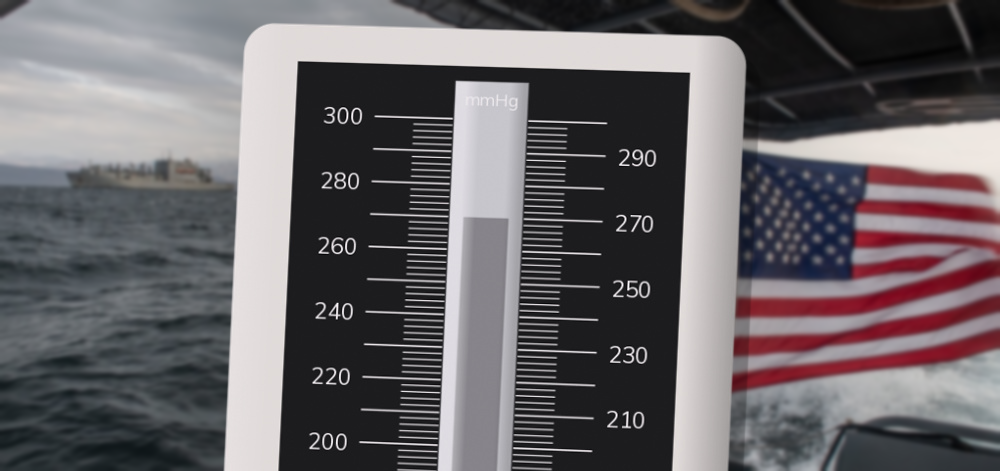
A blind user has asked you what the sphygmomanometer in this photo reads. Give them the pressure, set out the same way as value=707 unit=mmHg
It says value=270 unit=mmHg
